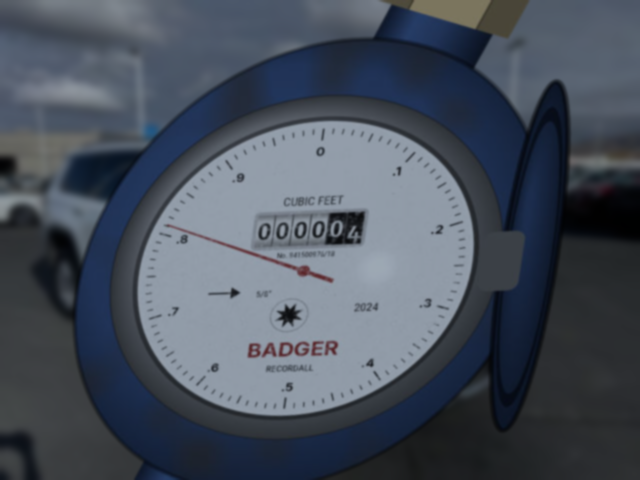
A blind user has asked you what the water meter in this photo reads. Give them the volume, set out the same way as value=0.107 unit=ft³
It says value=3.81 unit=ft³
